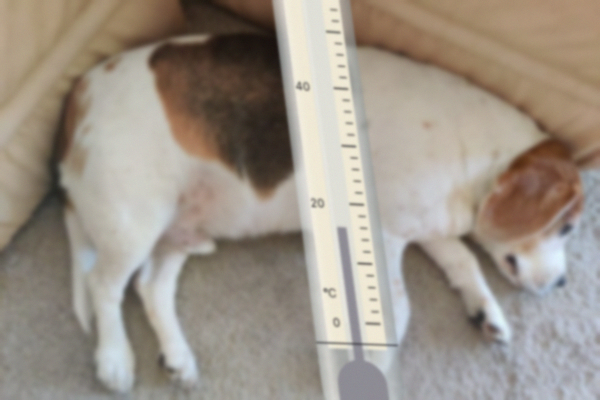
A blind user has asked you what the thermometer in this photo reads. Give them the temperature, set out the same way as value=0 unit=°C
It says value=16 unit=°C
